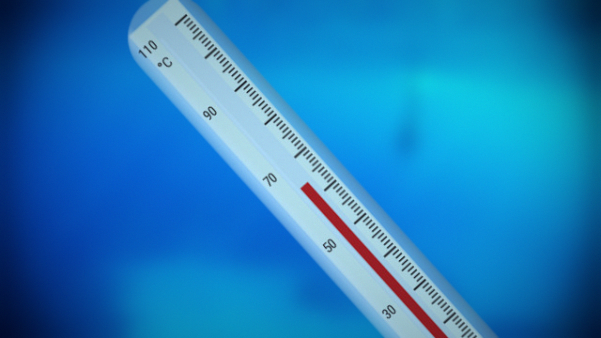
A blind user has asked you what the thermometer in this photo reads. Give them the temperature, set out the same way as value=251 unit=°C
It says value=64 unit=°C
